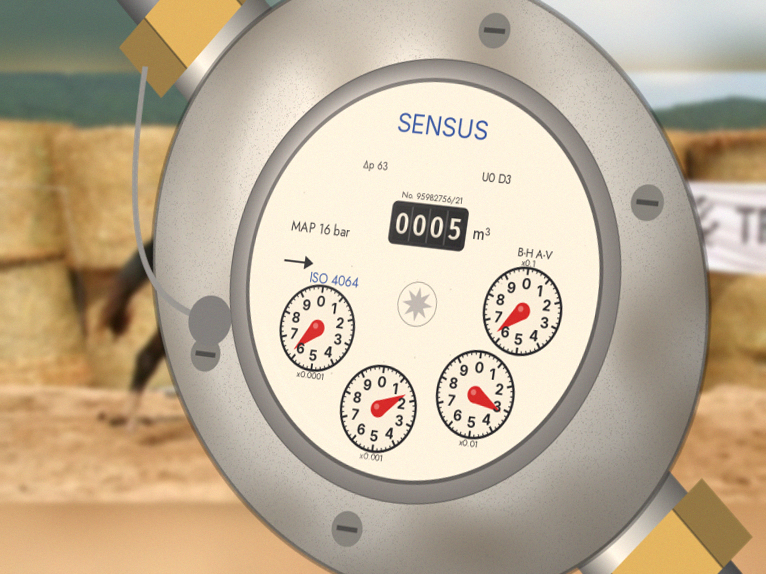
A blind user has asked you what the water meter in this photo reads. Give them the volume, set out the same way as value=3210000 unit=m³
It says value=5.6316 unit=m³
